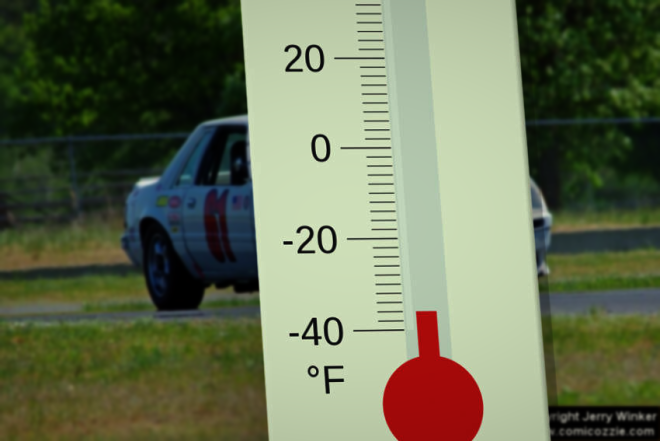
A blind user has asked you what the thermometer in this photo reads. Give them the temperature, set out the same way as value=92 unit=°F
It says value=-36 unit=°F
